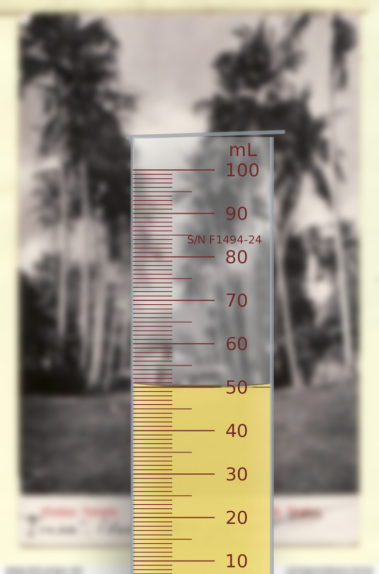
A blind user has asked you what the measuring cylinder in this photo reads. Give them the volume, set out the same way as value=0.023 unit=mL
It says value=50 unit=mL
